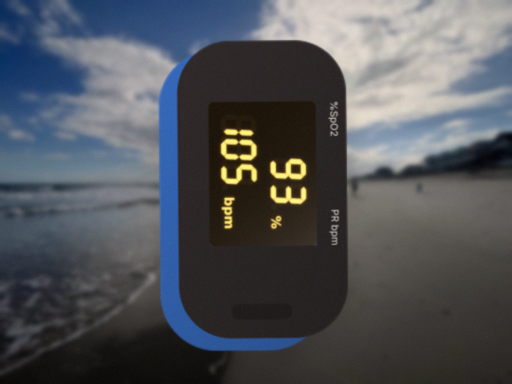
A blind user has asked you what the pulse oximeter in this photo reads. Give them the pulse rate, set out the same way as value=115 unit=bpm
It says value=105 unit=bpm
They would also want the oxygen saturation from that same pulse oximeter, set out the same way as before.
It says value=93 unit=%
